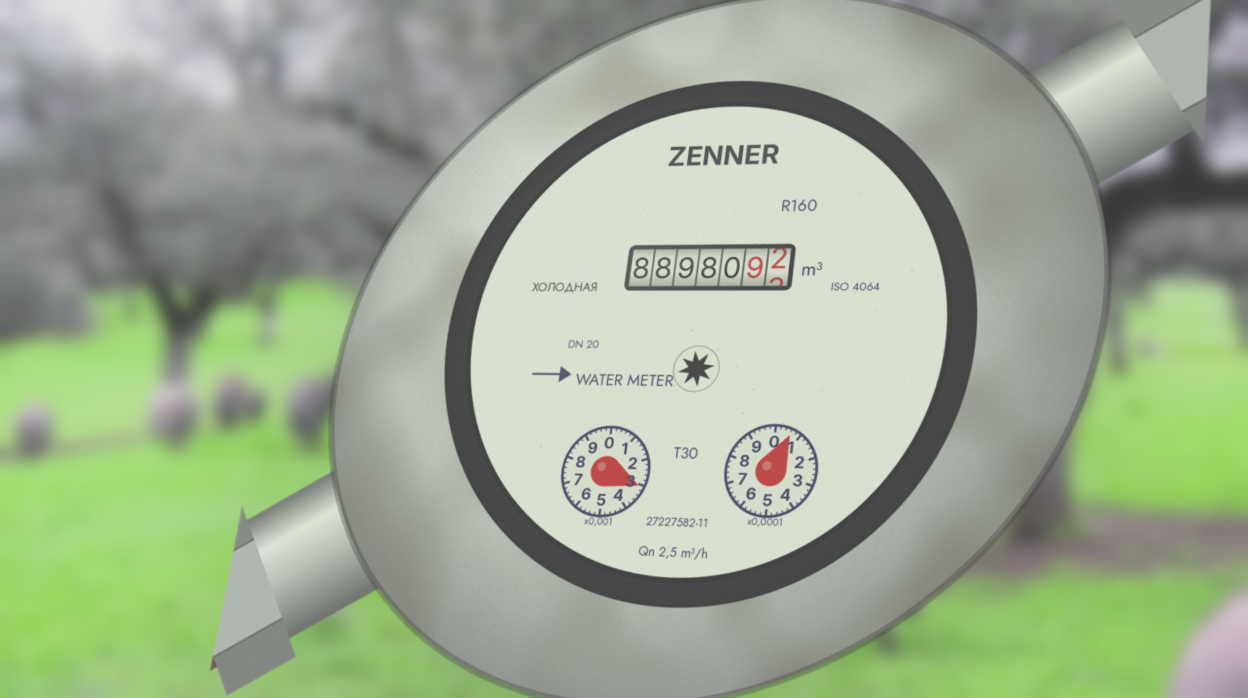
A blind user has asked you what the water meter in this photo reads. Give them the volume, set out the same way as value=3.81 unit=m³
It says value=88980.9230 unit=m³
